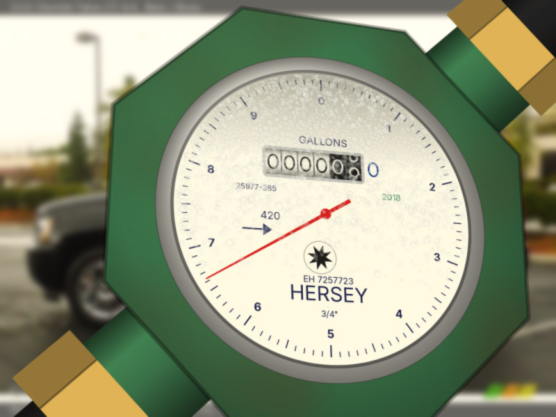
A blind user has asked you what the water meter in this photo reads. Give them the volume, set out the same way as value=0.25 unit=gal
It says value=86.6 unit=gal
